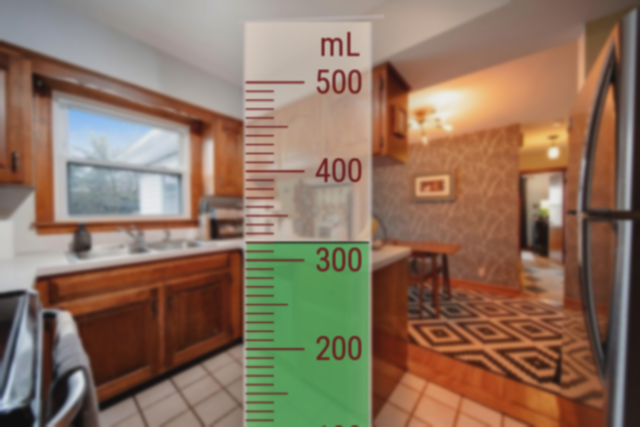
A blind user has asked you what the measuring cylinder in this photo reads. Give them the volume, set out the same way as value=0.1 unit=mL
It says value=320 unit=mL
